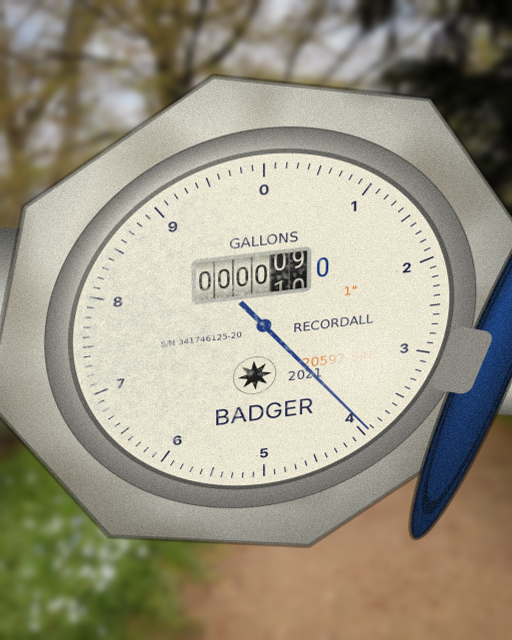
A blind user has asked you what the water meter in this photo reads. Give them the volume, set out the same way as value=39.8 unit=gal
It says value=93.9 unit=gal
